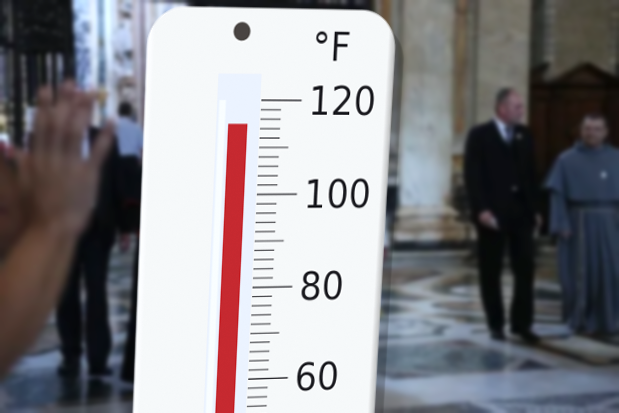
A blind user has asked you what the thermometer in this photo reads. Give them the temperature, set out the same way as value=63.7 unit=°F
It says value=115 unit=°F
